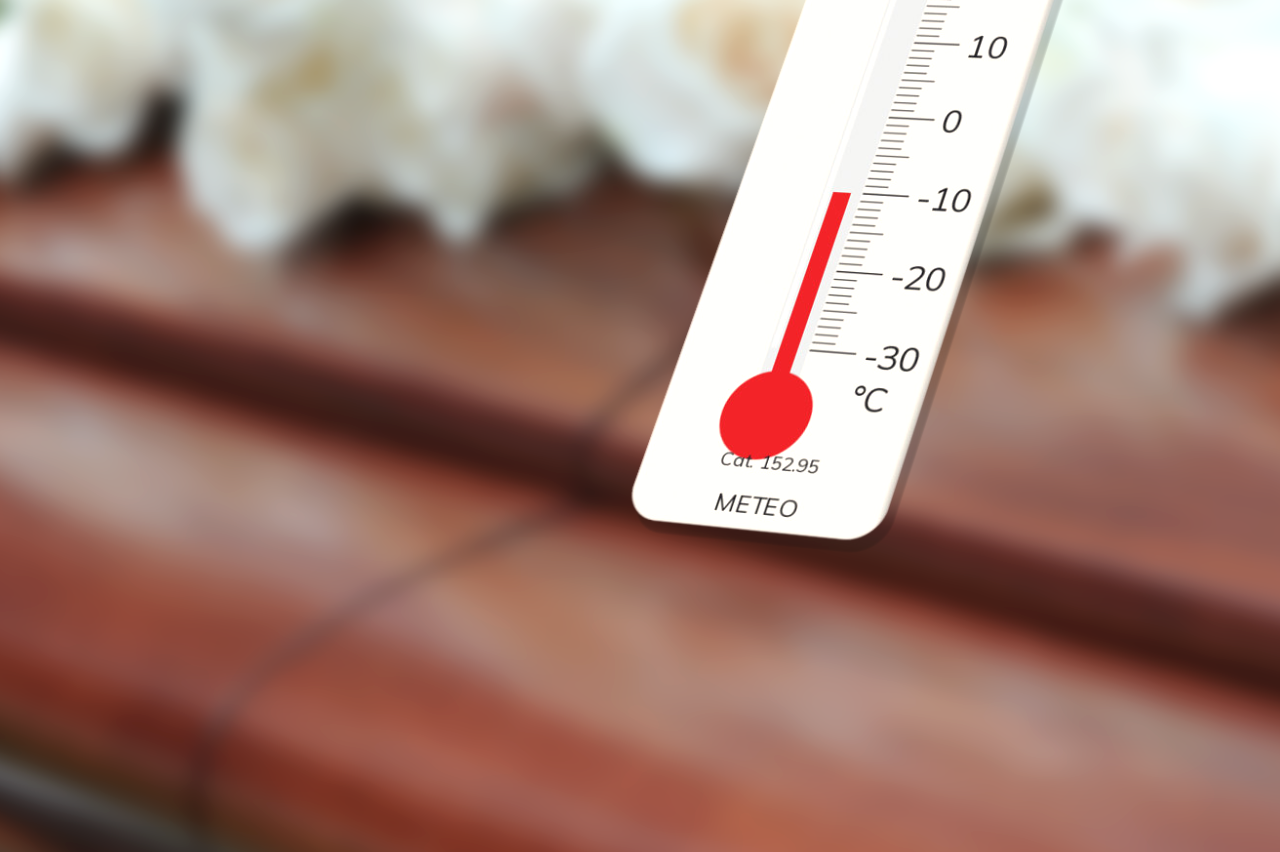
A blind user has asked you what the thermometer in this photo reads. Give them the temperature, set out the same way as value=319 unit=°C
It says value=-10 unit=°C
